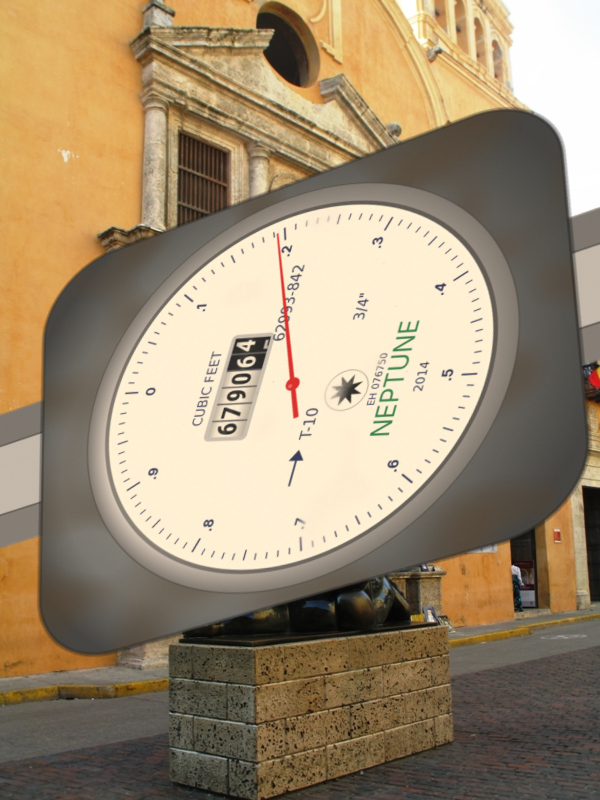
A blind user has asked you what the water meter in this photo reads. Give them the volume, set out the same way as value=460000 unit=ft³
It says value=679064.19 unit=ft³
